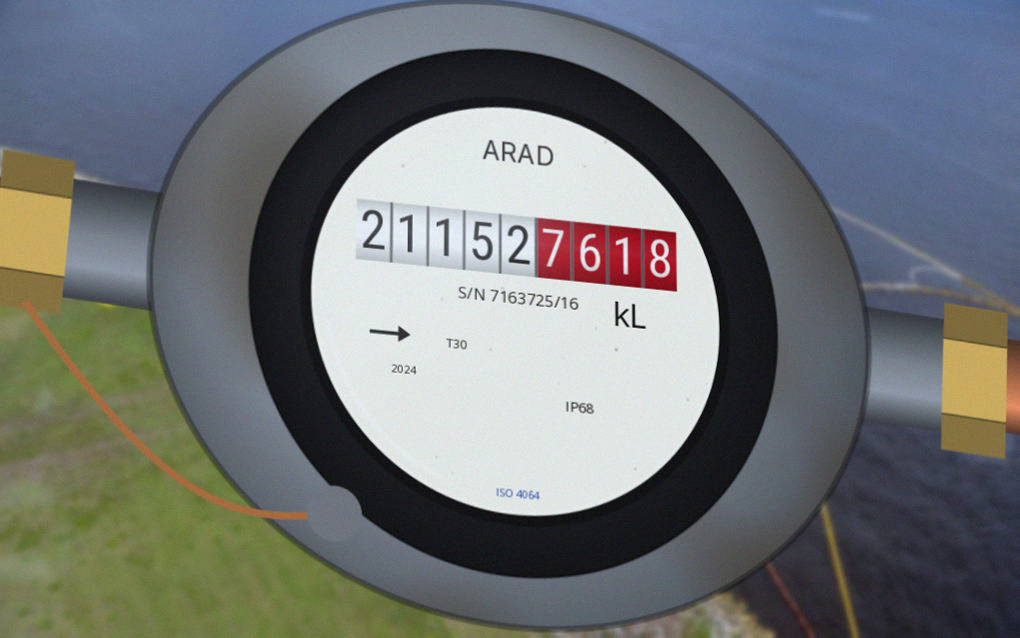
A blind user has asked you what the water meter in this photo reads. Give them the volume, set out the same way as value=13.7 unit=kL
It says value=21152.7618 unit=kL
